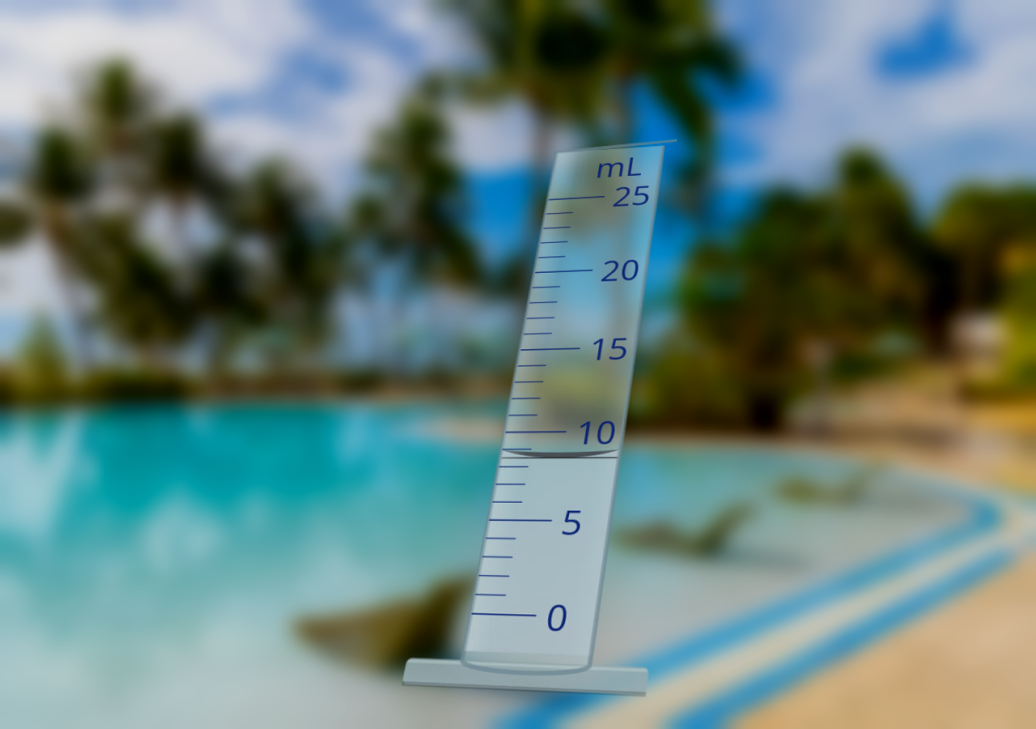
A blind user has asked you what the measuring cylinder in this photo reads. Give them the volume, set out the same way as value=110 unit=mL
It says value=8.5 unit=mL
